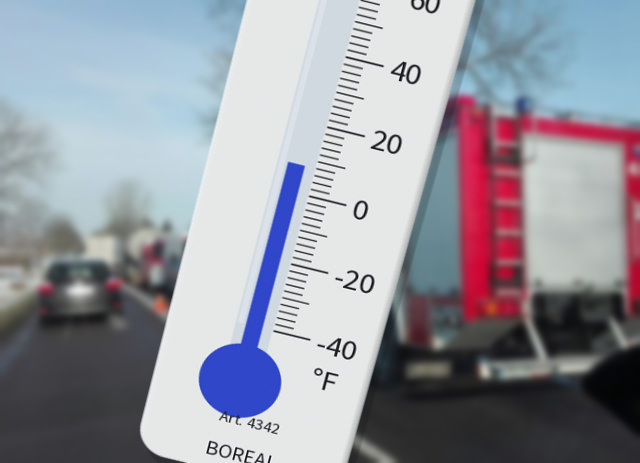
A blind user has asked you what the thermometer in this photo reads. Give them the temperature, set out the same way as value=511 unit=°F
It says value=8 unit=°F
